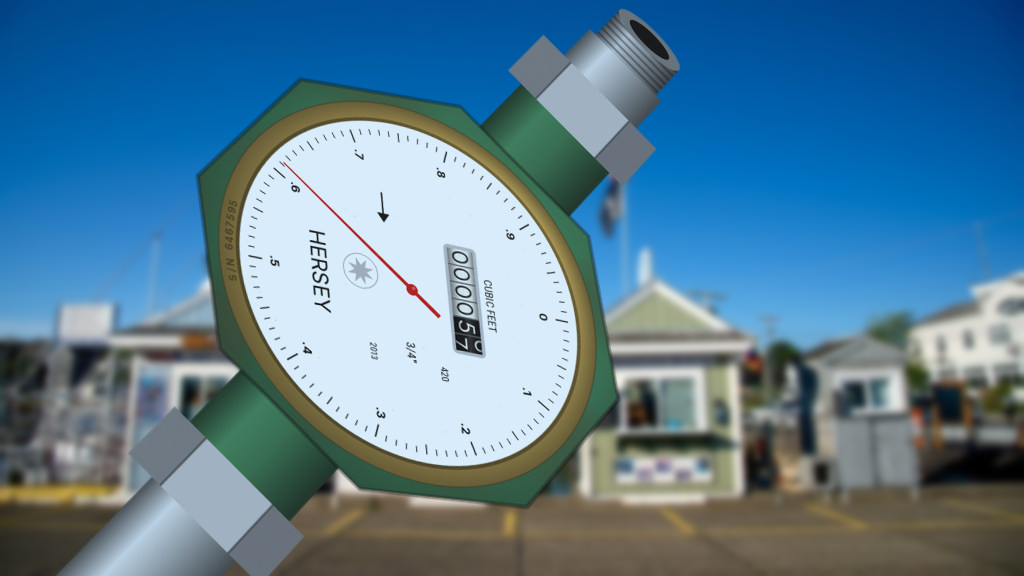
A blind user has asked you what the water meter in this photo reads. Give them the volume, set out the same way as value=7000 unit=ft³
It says value=56.61 unit=ft³
